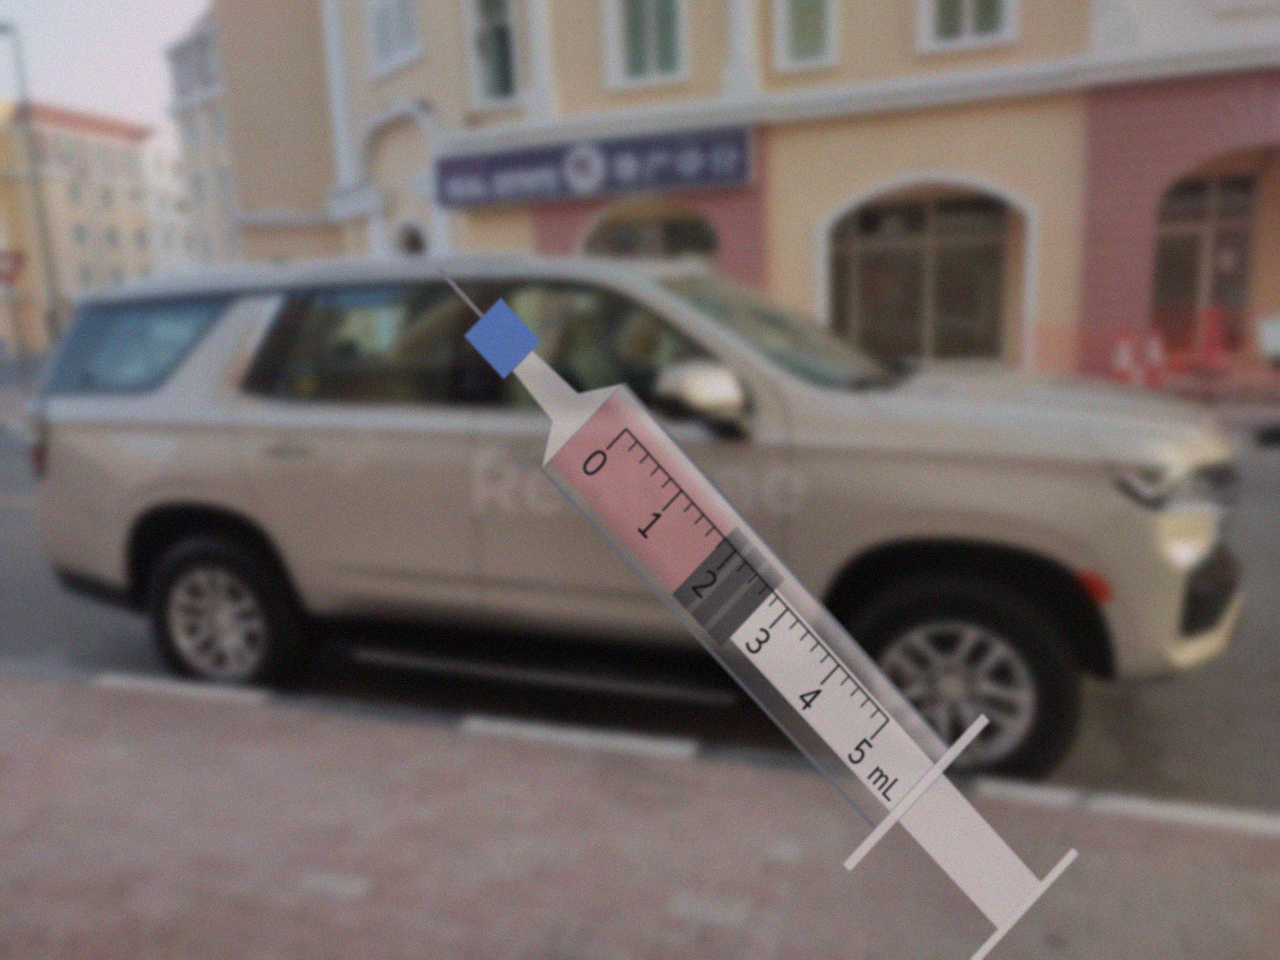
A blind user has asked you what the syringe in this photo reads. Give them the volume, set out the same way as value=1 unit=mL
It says value=1.8 unit=mL
